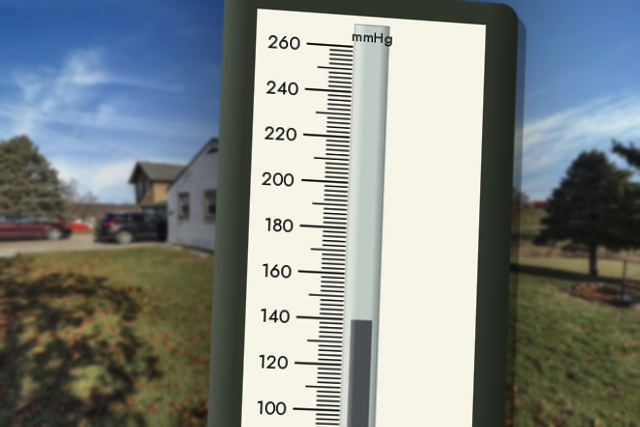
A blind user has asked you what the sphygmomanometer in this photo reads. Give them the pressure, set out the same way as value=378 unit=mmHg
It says value=140 unit=mmHg
